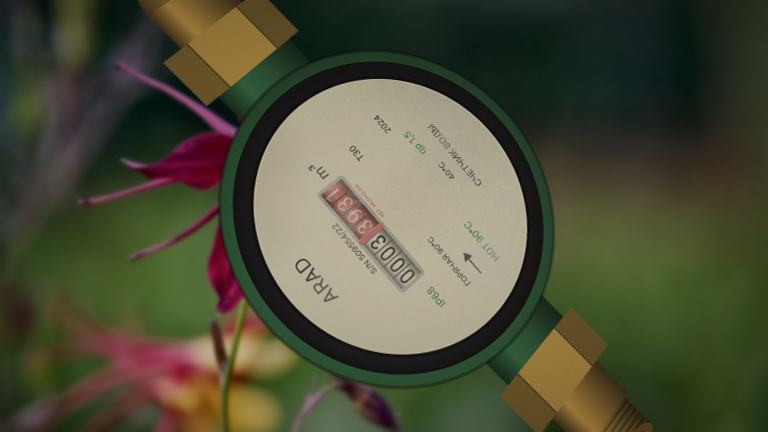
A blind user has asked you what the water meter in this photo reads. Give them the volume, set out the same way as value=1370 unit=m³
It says value=3.3931 unit=m³
